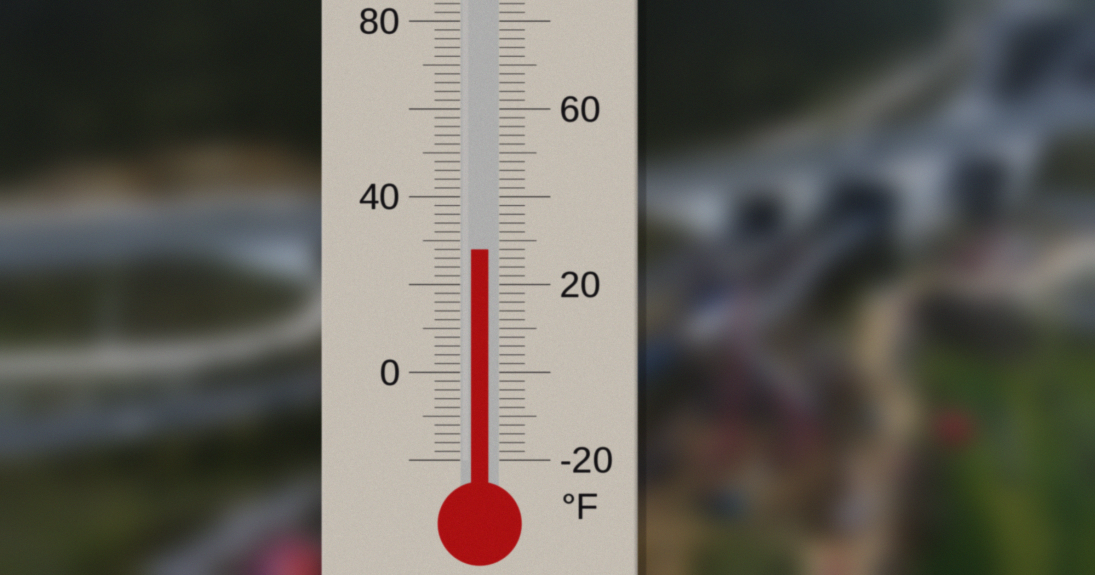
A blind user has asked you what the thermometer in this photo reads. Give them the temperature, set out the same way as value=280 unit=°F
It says value=28 unit=°F
